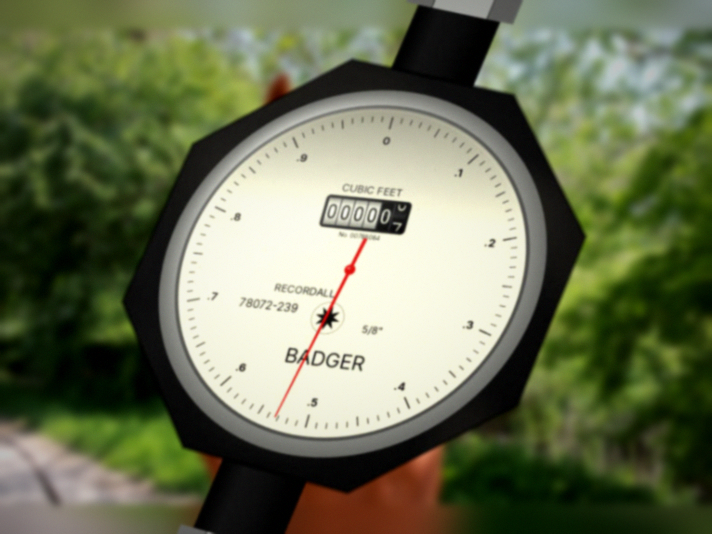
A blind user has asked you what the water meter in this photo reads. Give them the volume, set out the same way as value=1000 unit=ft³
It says value=6.53 unit=ft³
